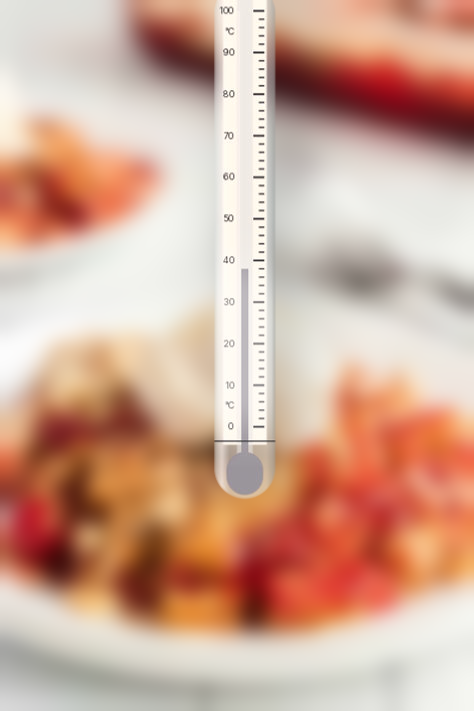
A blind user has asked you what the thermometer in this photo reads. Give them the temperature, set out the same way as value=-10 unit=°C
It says value=38 unit=°C
